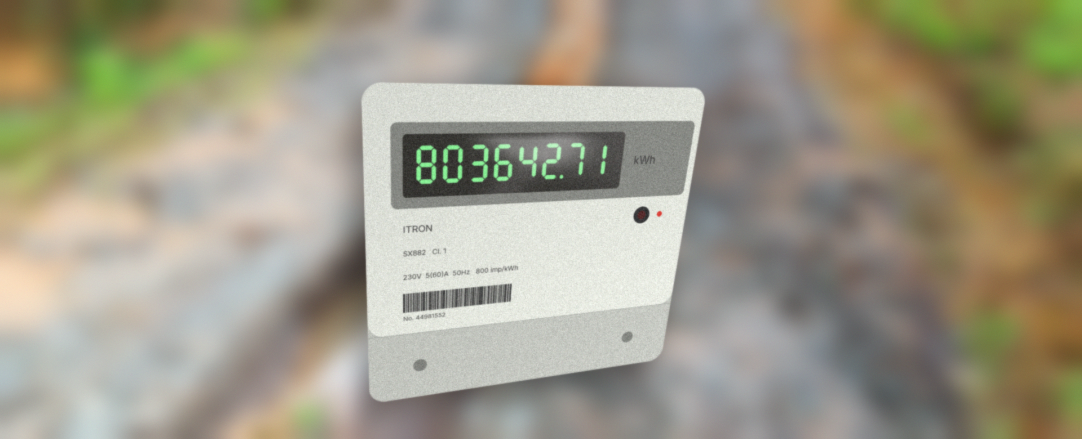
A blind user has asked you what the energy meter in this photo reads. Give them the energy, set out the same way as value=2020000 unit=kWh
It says value=803642.71 unit=kWh
